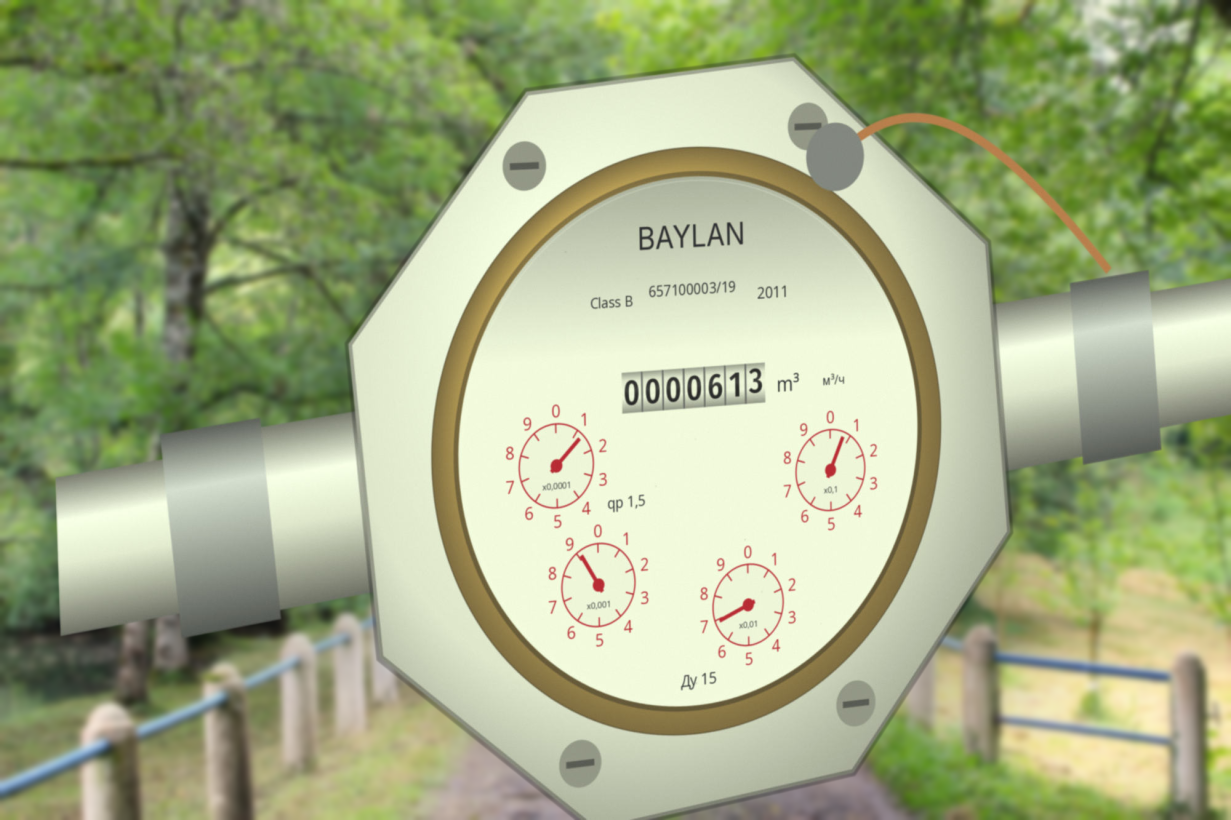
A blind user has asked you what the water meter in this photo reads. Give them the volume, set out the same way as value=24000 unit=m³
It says value=613.0691 unit=m³
